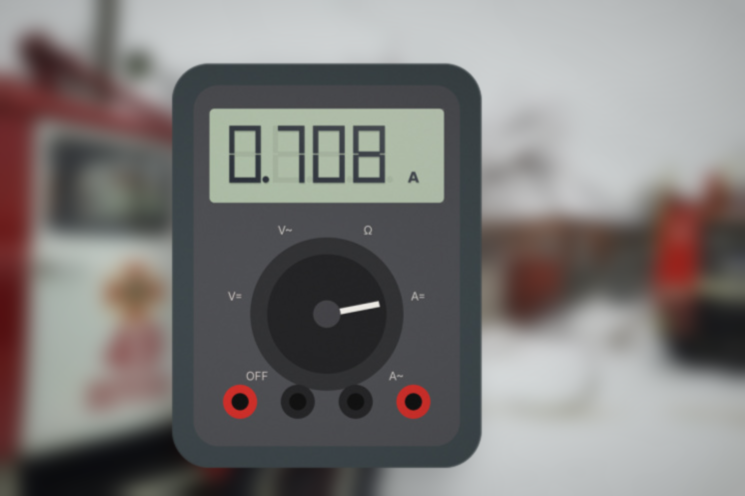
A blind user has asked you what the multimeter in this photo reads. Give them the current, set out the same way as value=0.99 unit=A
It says value=0.708 unit=A
